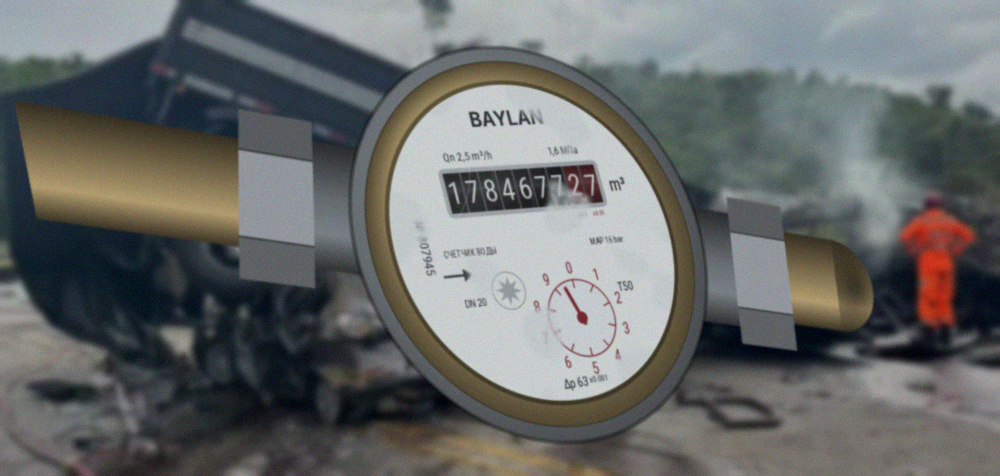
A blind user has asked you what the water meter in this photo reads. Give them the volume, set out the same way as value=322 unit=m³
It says value=1784677.269 unit=m³
